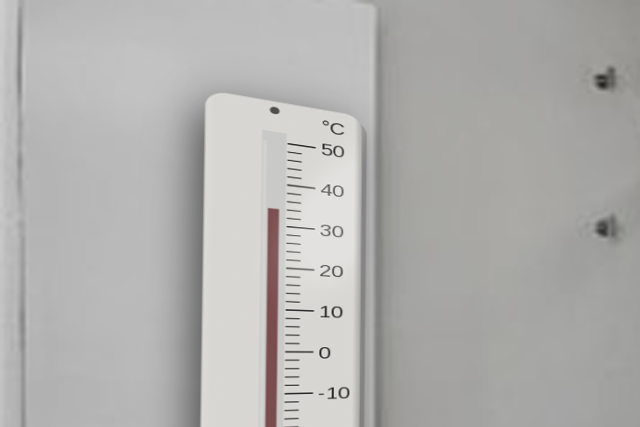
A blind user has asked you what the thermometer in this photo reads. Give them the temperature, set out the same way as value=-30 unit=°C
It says value=34 unit=°C
